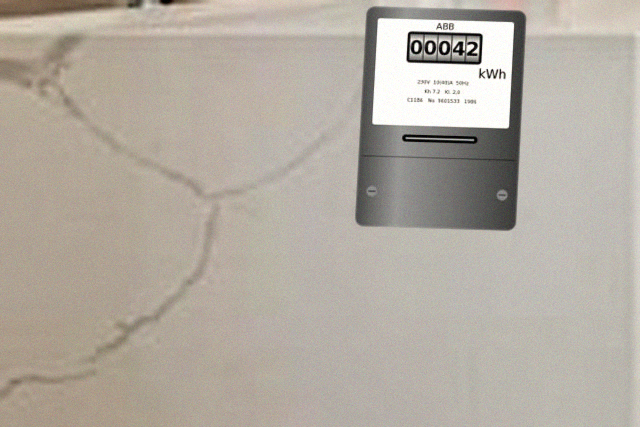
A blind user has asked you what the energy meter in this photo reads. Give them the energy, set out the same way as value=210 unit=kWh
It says value=42 unit=kWh
